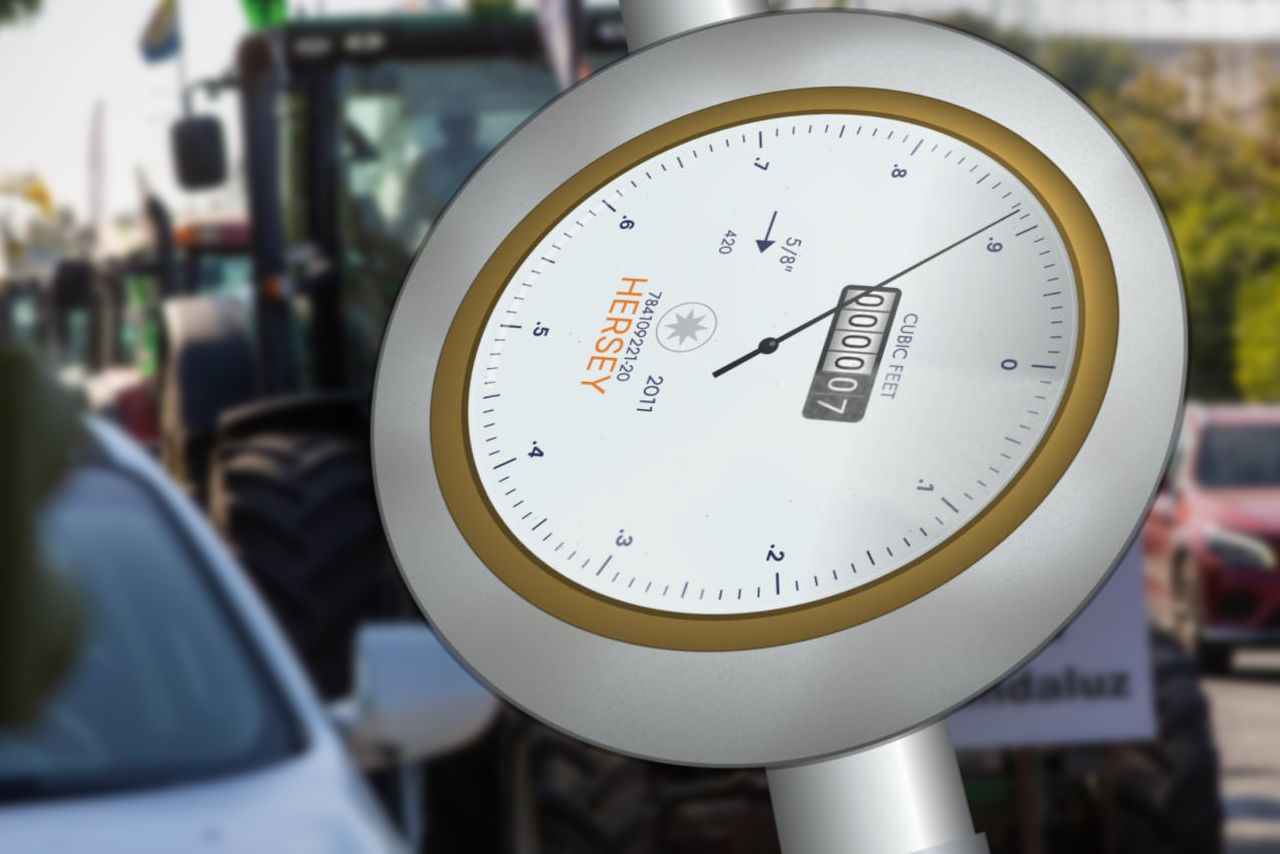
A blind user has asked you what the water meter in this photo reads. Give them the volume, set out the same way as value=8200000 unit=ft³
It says value=6.88 unit=ft³
